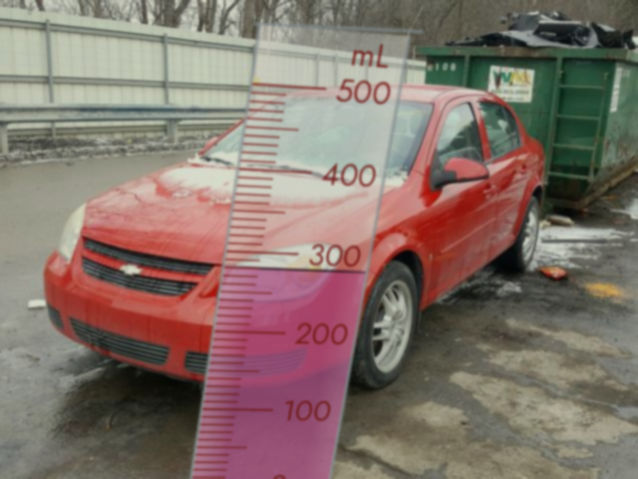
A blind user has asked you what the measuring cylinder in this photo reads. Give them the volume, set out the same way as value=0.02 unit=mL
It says value=280 unit=mL
